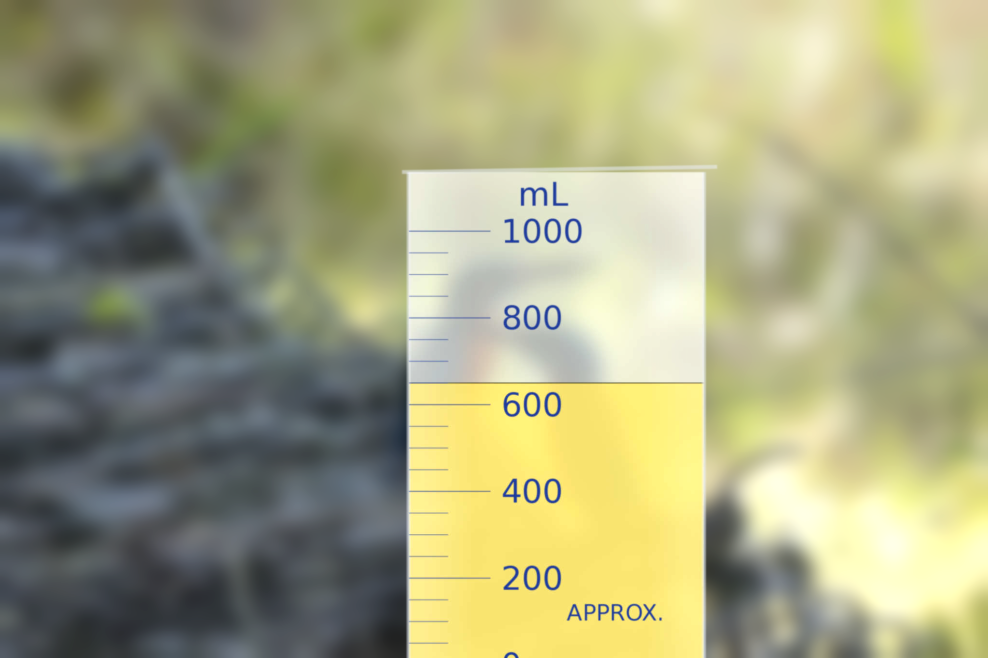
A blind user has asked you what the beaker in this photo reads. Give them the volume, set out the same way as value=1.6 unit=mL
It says value=650 unit=mL
